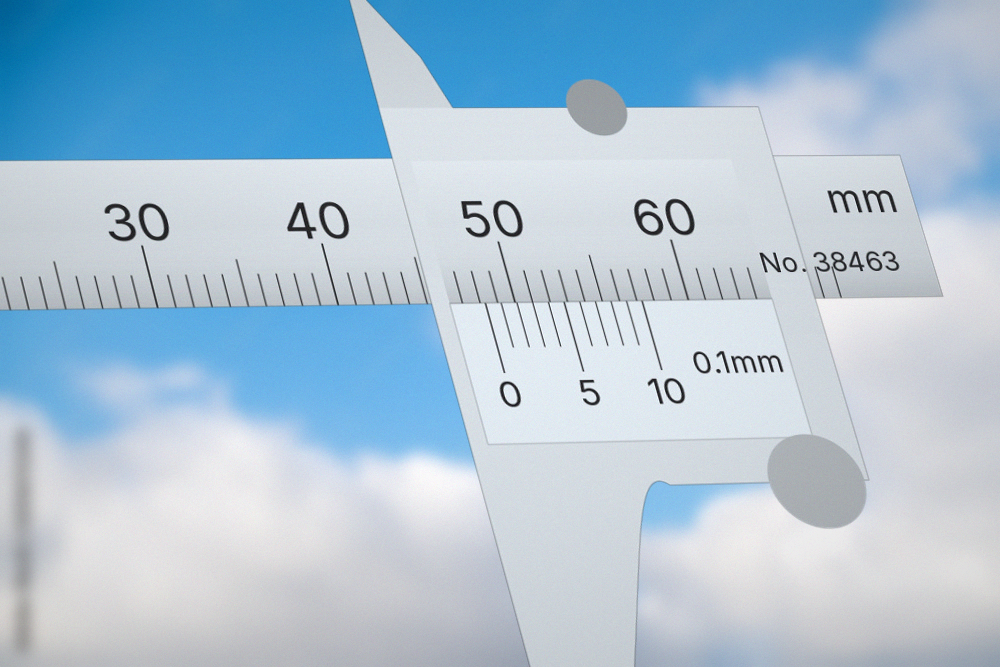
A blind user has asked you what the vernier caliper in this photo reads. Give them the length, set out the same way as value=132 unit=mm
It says value=48.3 unit=mm
